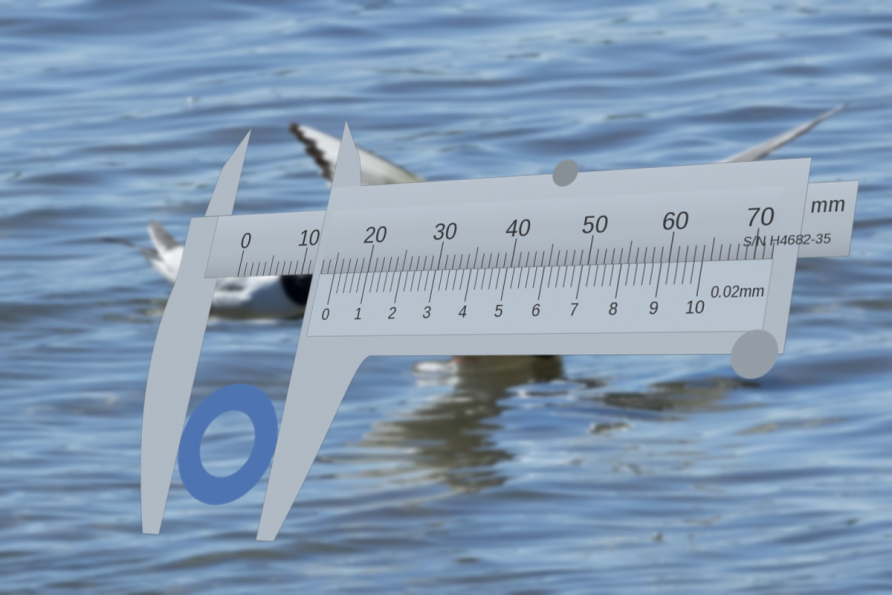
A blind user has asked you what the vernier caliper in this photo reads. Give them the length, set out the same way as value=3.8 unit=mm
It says value=15.0 unit=mm
